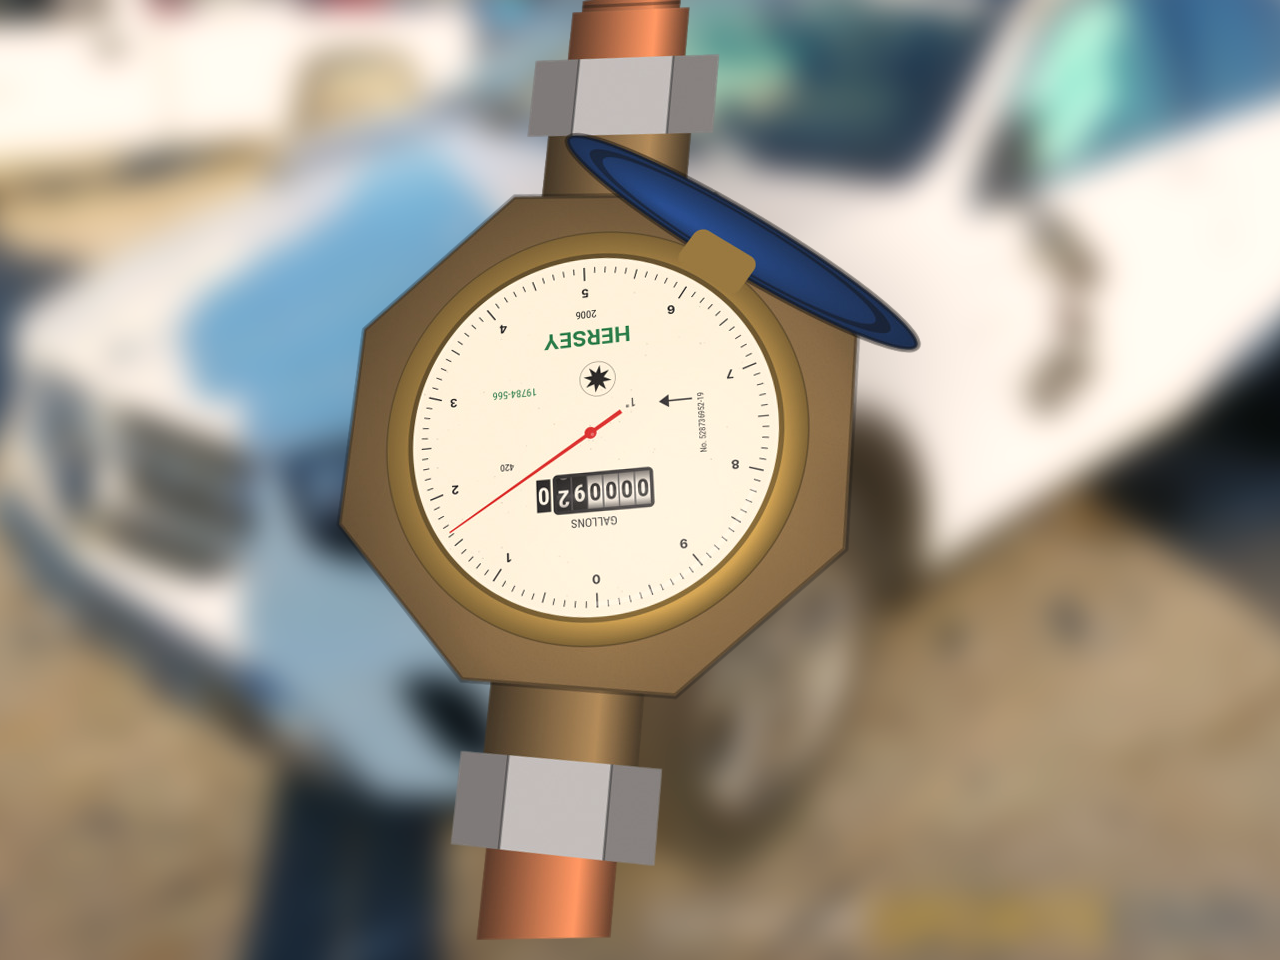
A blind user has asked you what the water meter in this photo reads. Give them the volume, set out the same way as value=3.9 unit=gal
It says value=921.6 unit=gal
